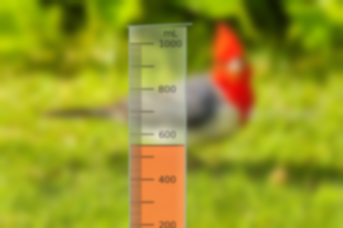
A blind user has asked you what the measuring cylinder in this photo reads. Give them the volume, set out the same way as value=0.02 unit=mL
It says value=550 unit=mL
